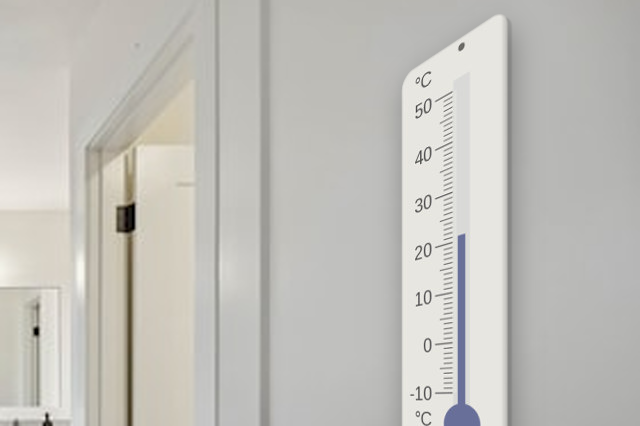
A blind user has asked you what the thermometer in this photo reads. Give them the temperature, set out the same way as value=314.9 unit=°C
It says value=21 unit=°C
